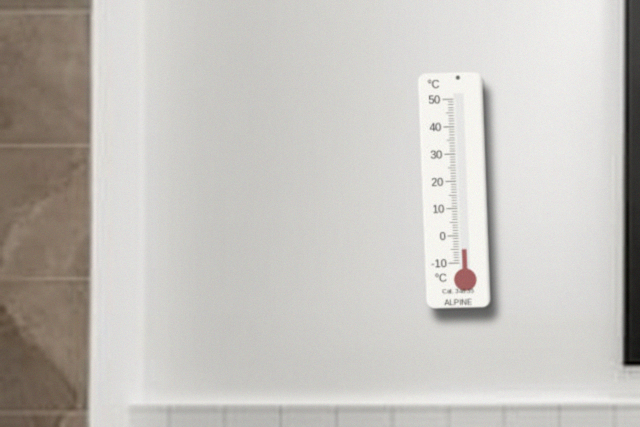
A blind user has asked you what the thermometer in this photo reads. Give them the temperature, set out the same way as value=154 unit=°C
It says value=-5 unit=°C
